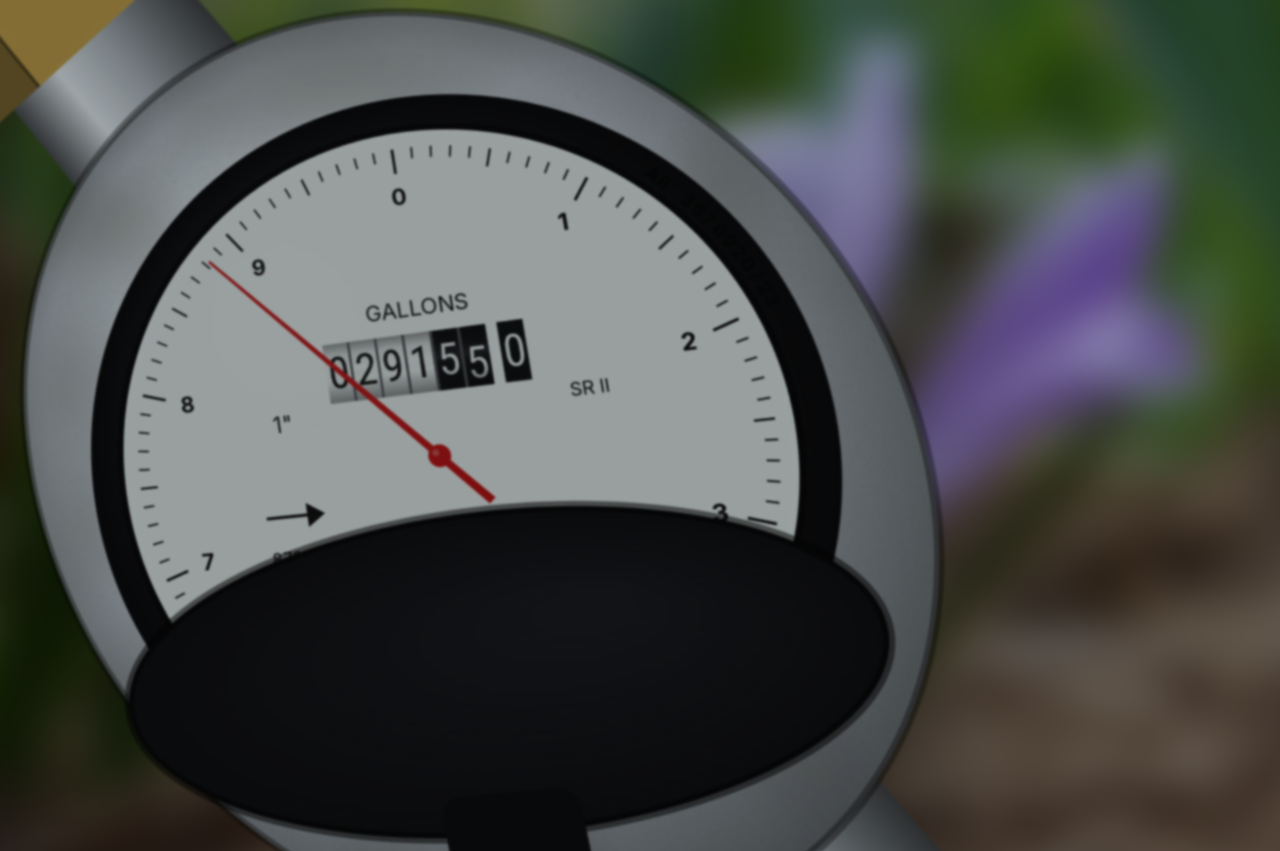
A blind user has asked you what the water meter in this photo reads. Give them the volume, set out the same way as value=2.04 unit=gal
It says value=291548.8 unit=gal
